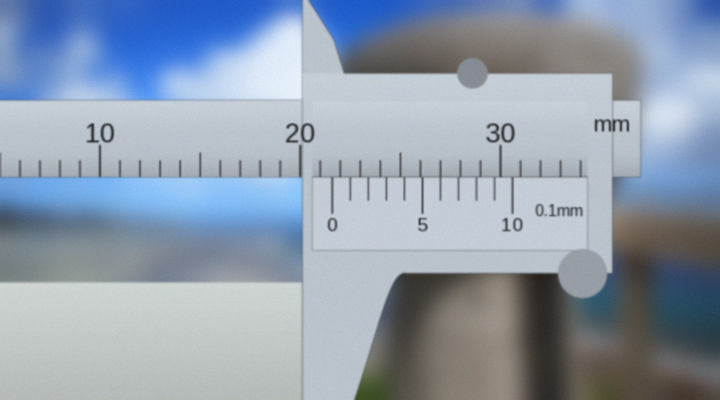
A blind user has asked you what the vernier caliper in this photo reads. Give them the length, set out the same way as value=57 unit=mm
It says value=21.6 unit=mm
